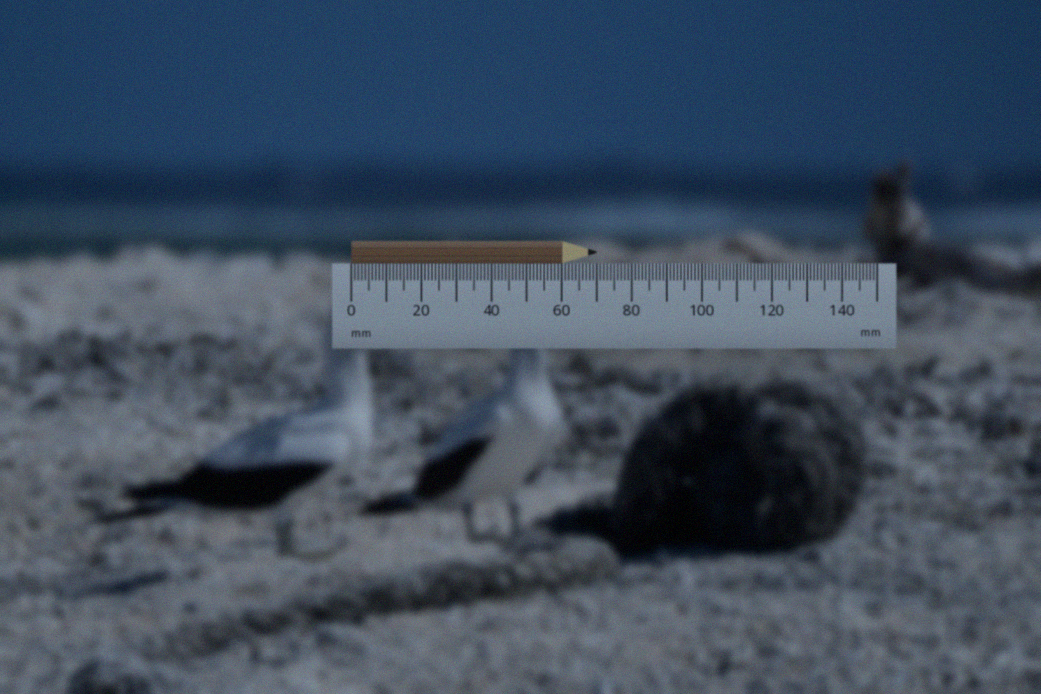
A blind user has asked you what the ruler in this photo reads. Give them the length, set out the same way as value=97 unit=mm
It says value=70 unit=mm
